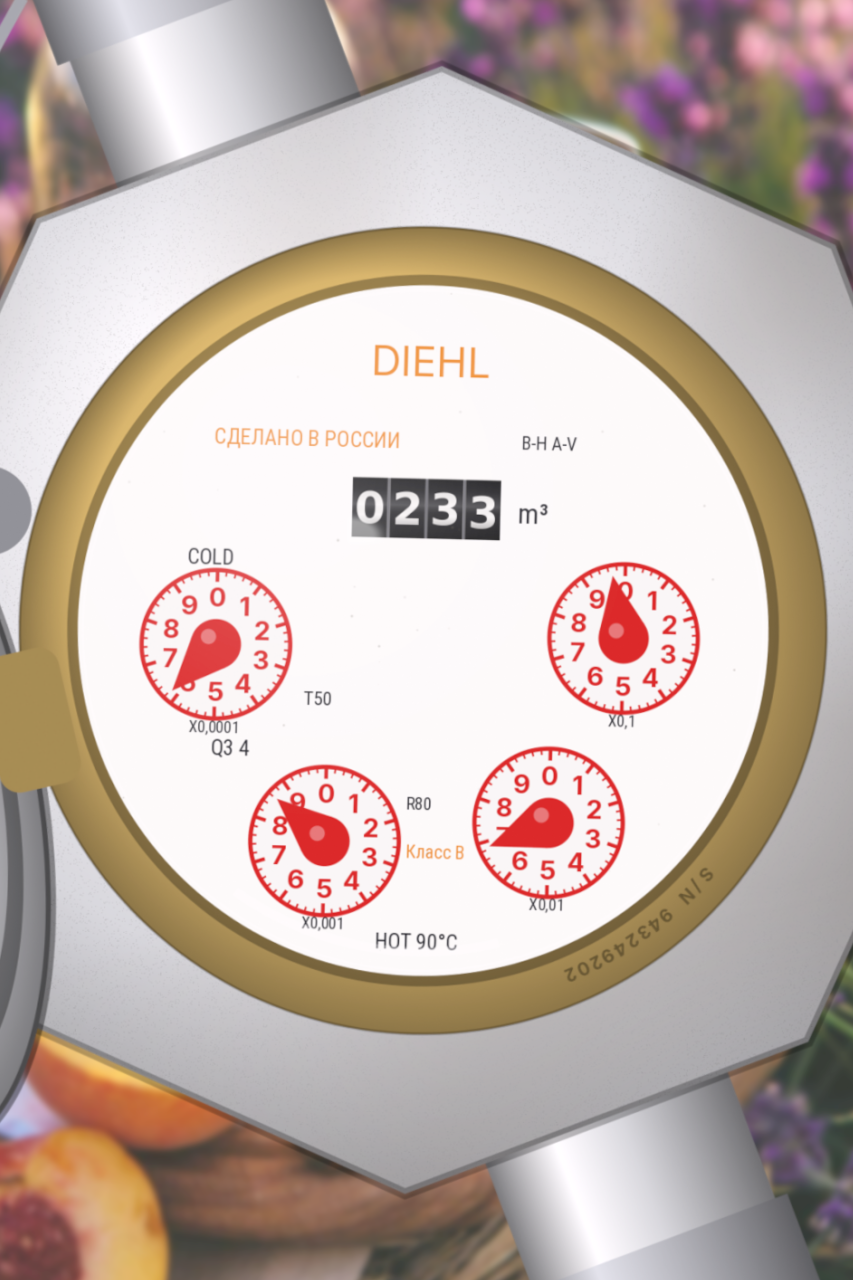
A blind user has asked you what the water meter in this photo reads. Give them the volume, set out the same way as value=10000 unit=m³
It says value=232.9686 unit=m³
